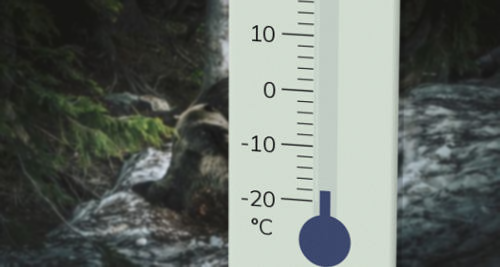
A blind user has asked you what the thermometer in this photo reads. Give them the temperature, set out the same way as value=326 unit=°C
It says value=-18 unit=°C
